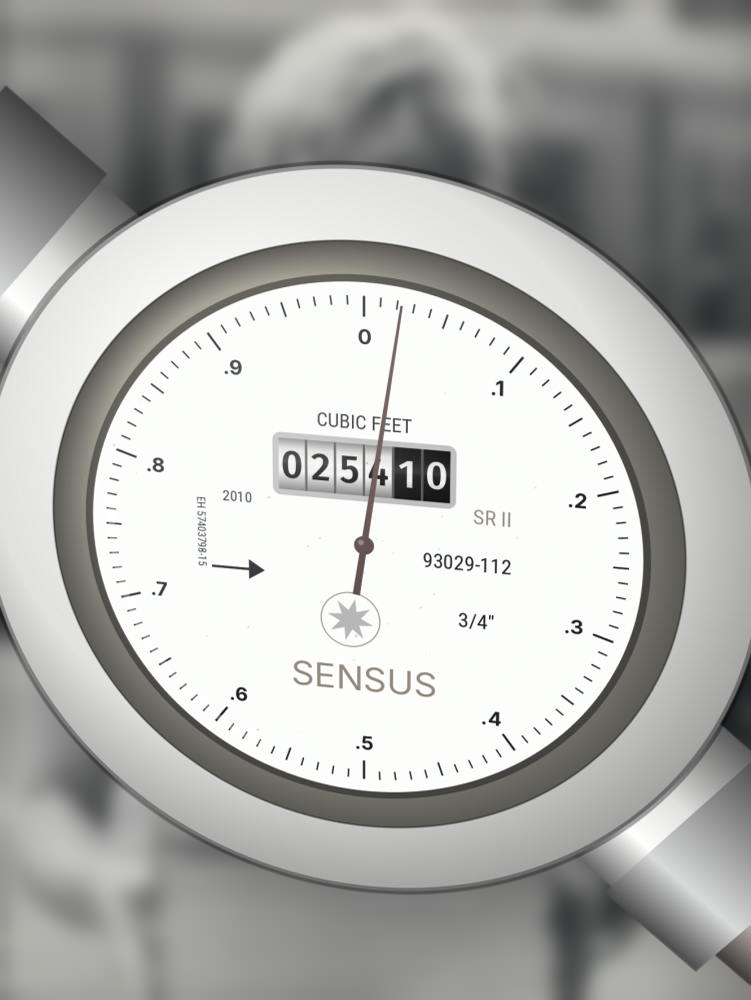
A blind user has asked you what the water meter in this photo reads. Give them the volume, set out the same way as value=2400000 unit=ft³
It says value=25410.02 unit=ft³
